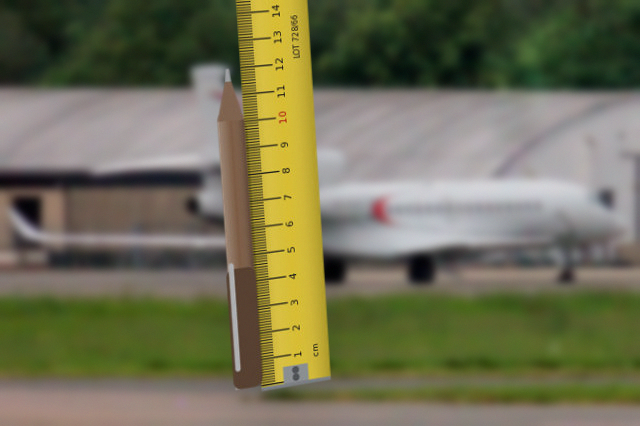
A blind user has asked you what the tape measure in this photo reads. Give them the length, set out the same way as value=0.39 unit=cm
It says value=12 unit=cm
